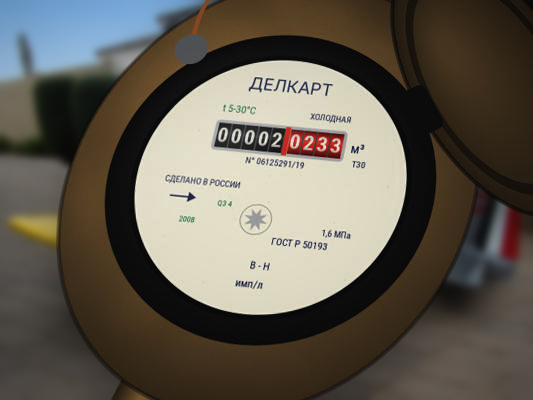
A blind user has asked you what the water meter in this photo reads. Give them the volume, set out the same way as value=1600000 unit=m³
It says value=2.0233 unit=m³
